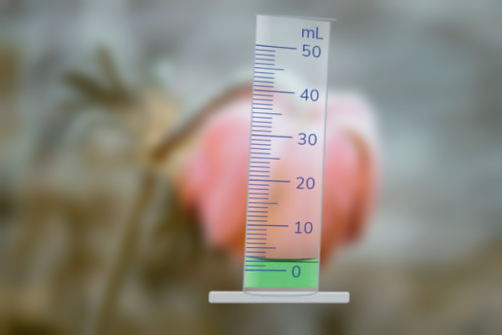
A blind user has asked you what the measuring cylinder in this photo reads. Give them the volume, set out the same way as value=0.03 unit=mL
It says value=2 unit=mL
